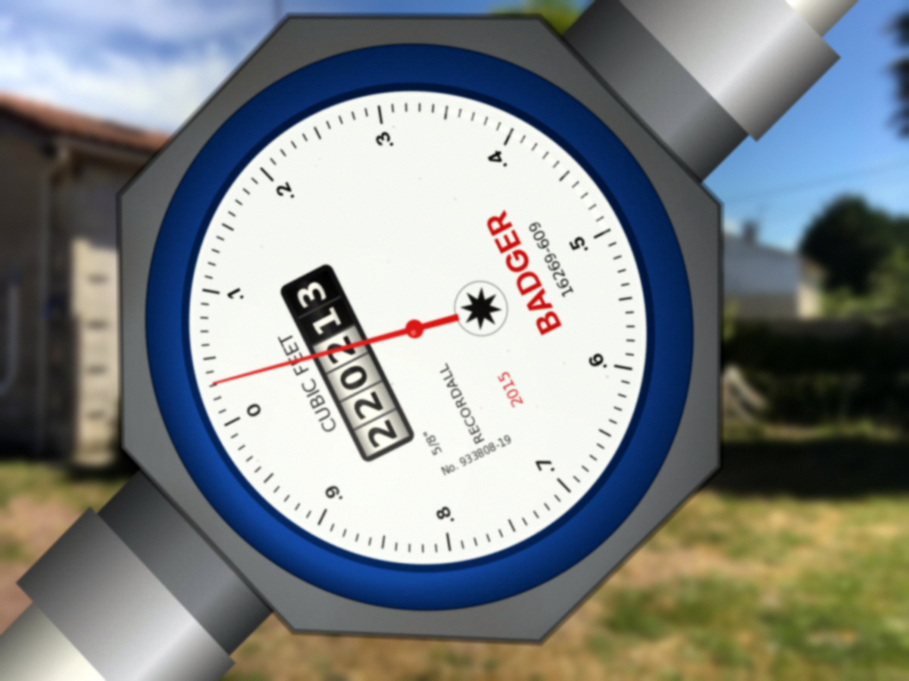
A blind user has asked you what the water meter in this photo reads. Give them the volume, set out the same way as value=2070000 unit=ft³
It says value=220213.03 unit=ft³
